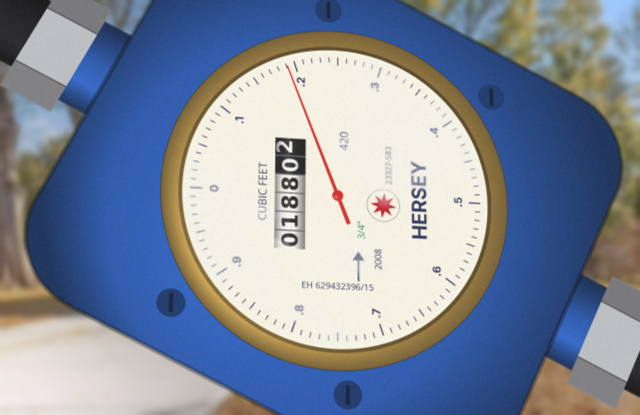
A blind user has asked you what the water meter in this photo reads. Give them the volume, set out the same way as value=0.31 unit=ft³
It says value=18802.19 unit=ft³
